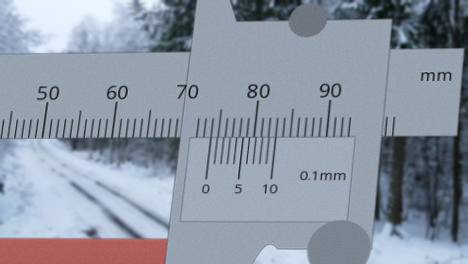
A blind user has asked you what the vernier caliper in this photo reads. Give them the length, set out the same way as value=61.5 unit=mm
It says value=74.0 unit=mm
